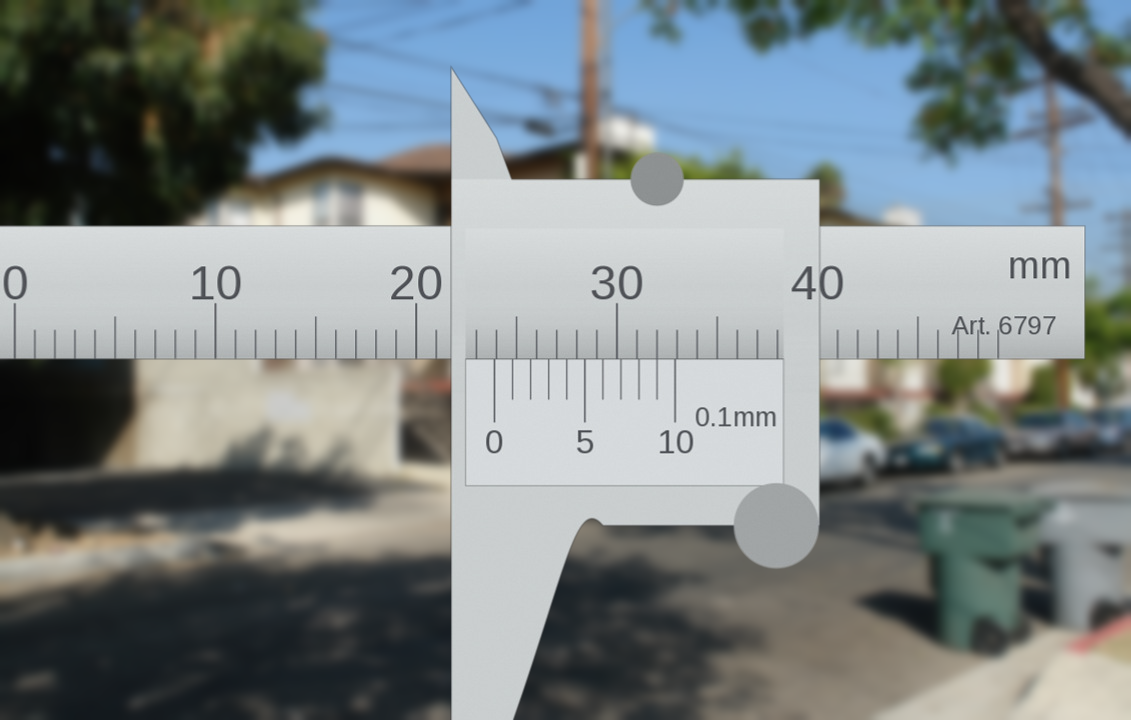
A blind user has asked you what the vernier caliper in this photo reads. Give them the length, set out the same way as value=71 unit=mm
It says value=23.9 unit=mm
